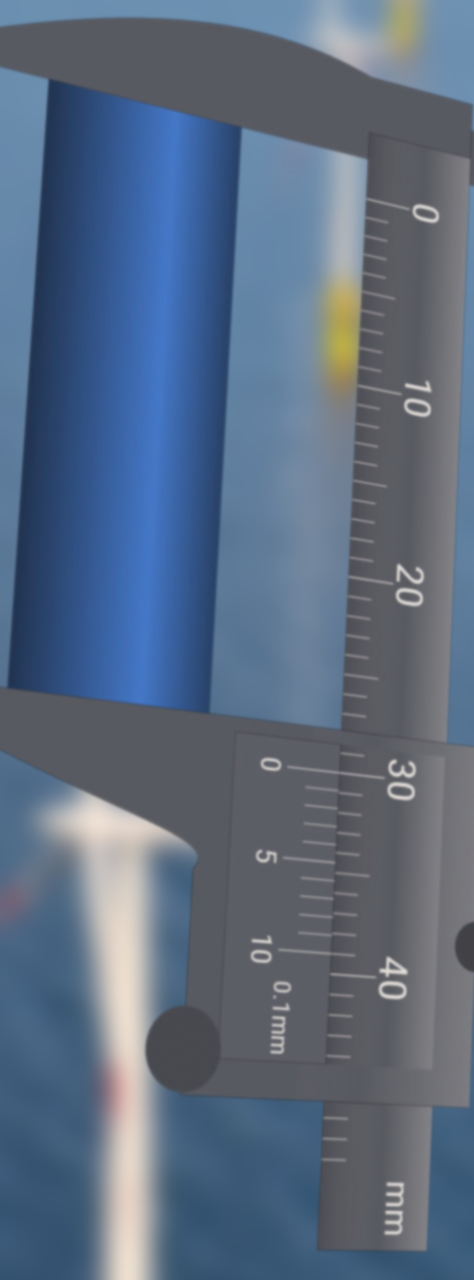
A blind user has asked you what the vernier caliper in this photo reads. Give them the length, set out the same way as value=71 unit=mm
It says value=30.0 unit=mm
